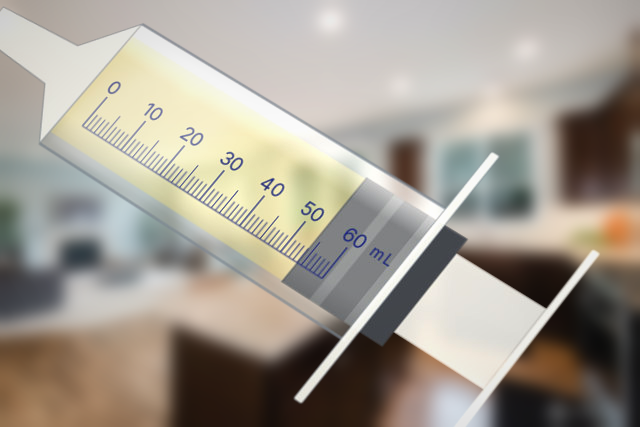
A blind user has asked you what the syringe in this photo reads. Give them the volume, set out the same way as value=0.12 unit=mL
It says value=54 unit=mL
